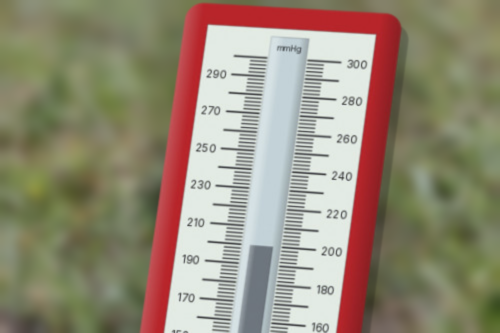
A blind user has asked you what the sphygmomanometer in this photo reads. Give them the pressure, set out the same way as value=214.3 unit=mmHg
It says value=200 unit=mmHg
